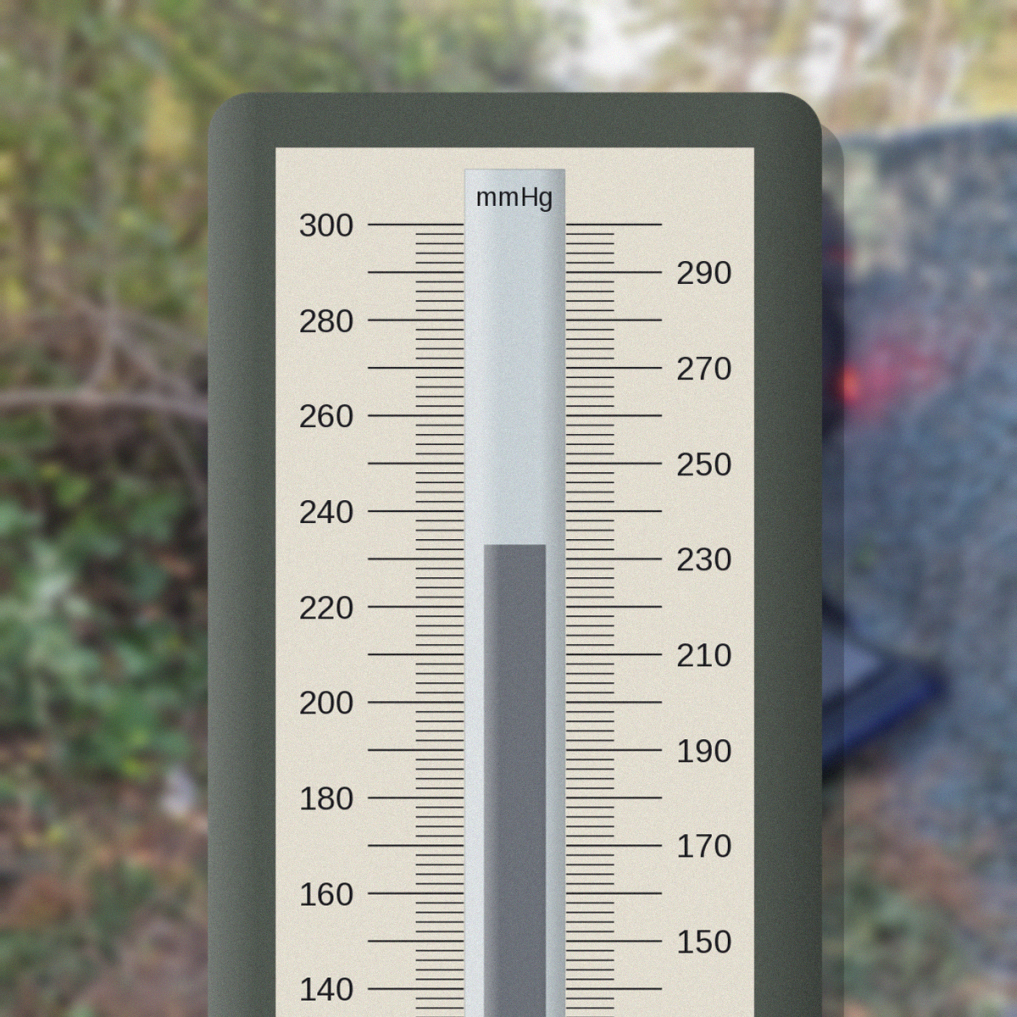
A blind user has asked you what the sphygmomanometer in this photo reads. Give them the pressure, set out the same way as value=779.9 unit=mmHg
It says value=233 unit=mmHg
